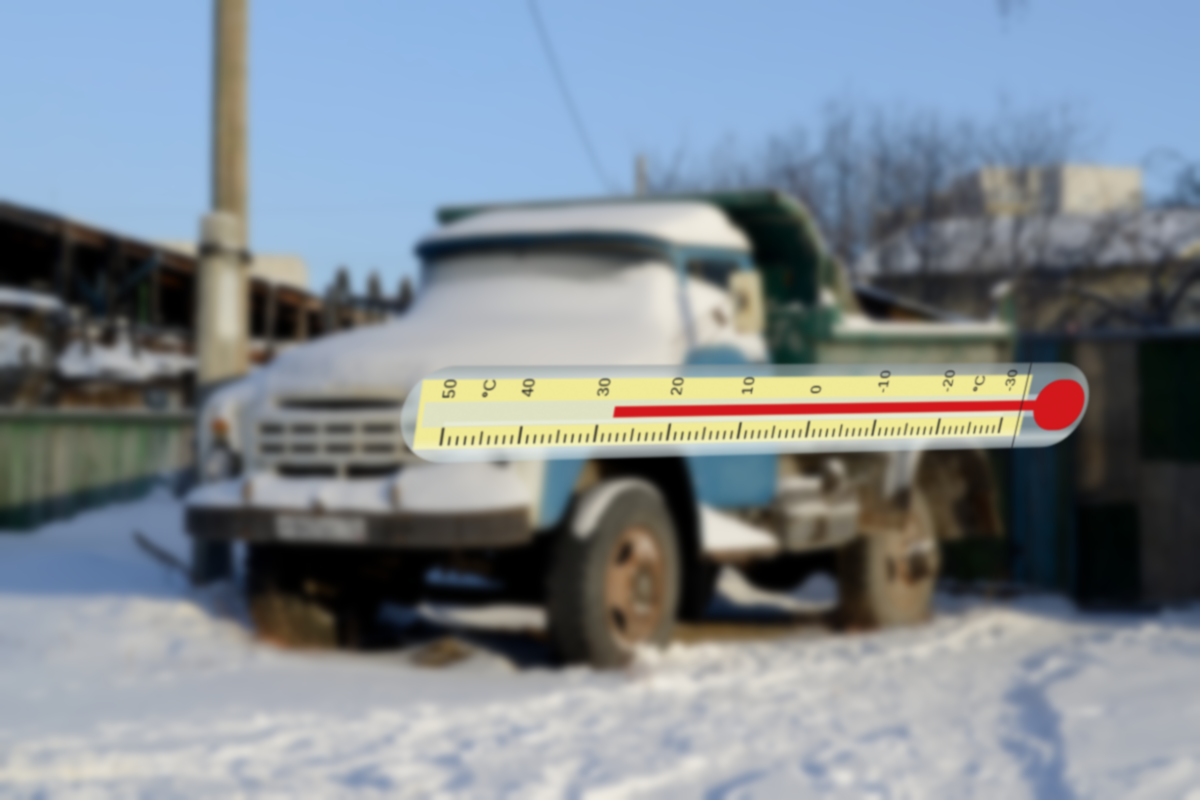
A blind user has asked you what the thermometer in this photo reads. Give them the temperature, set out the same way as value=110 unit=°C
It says value=28 unit=°C
